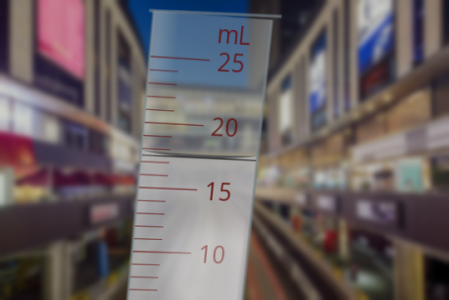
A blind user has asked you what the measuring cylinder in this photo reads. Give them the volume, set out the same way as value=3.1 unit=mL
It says value=17.5 unit=mL
